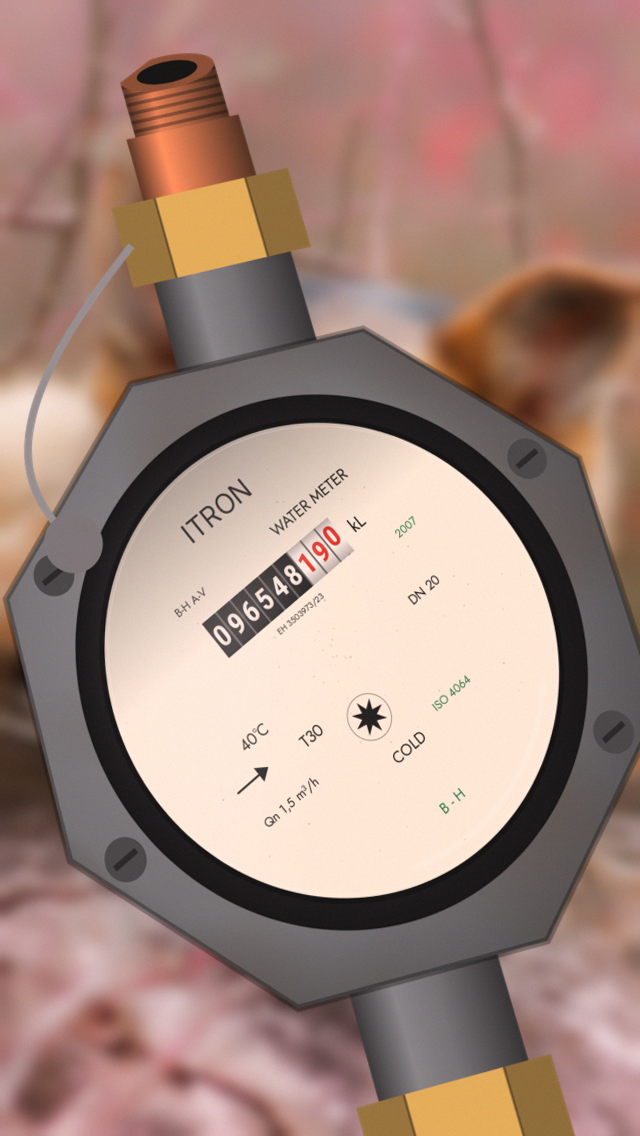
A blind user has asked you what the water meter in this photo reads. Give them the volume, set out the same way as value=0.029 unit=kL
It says value=96548.190 unit=kL
